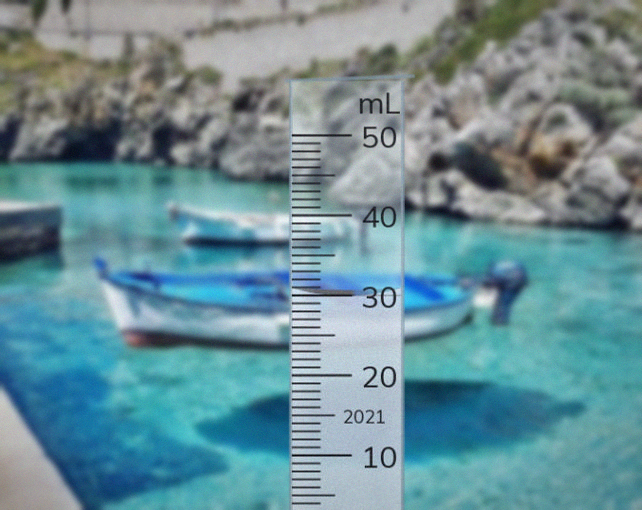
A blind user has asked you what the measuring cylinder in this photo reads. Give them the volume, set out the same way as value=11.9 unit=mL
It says value=30 unit=mL
